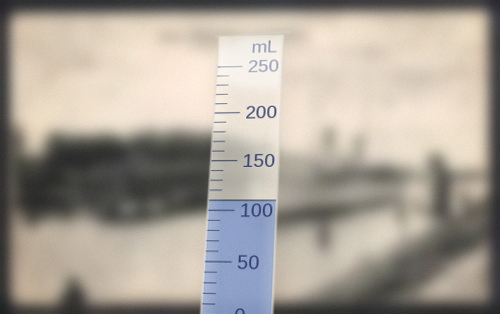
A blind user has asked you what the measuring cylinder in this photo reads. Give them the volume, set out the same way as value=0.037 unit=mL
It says value=110 unit=mL
